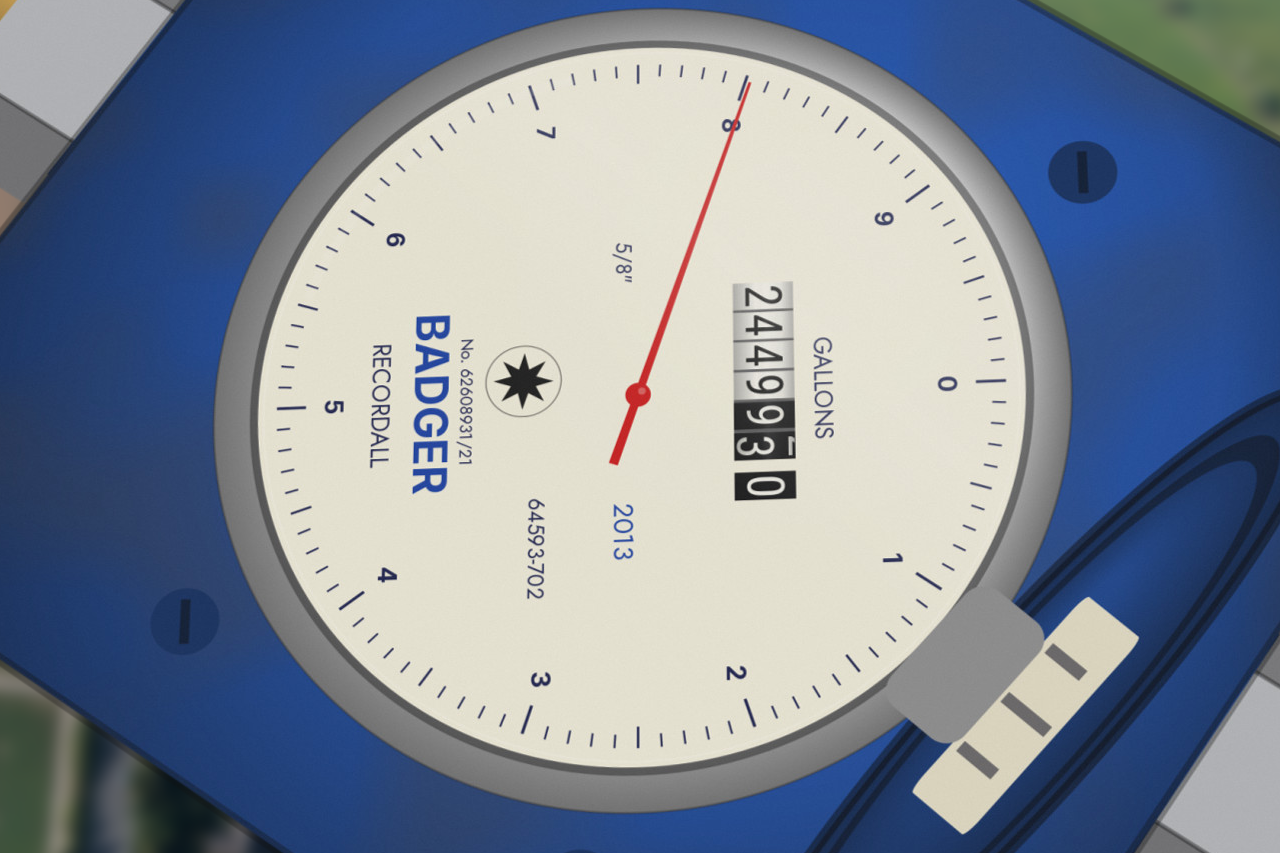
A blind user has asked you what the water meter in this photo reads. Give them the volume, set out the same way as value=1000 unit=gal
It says value=2449928.0 unit=gal
